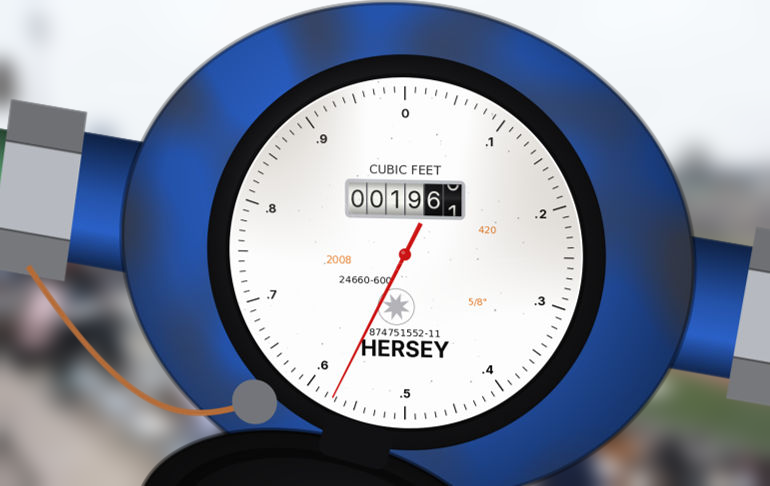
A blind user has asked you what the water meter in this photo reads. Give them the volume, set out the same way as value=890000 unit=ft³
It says value=1960.57 unit=ft³
